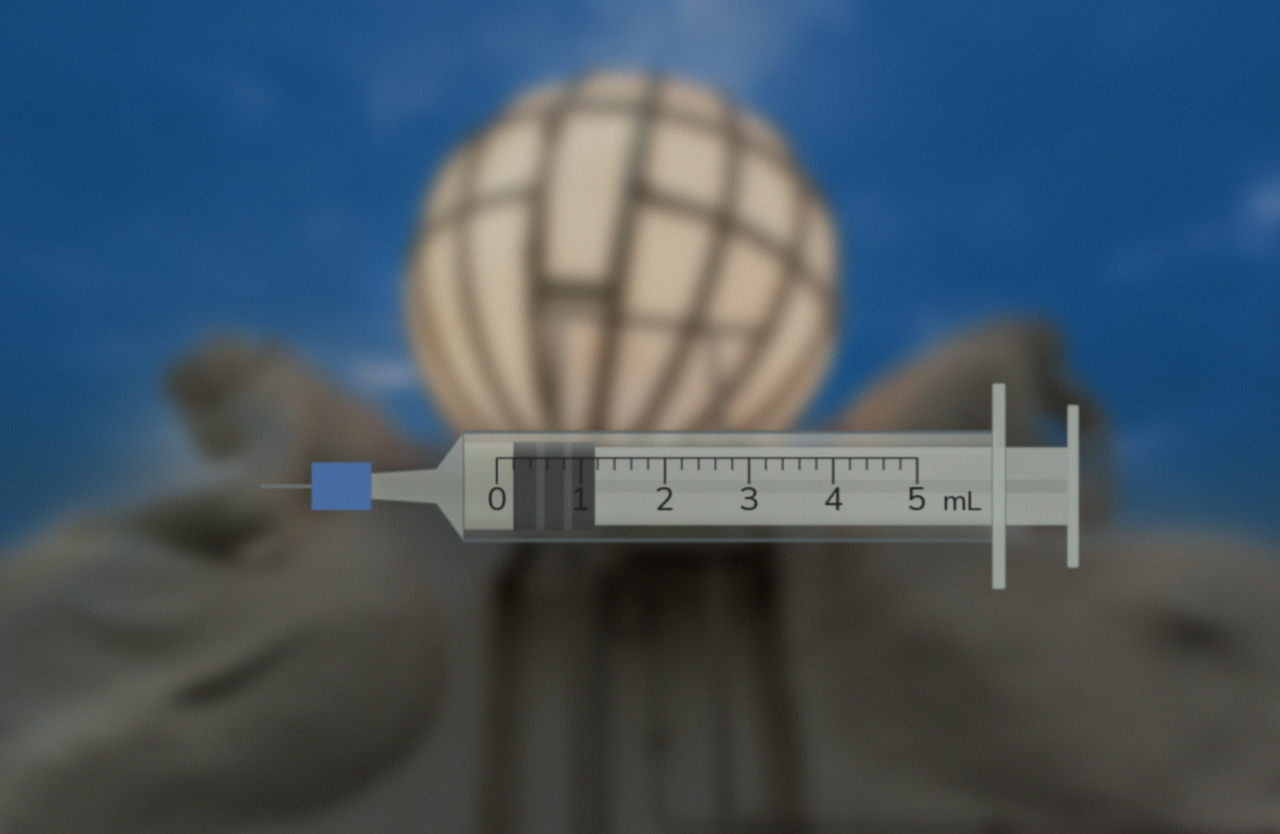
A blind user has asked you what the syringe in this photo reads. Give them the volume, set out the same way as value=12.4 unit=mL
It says value=0.2 unit=mL
